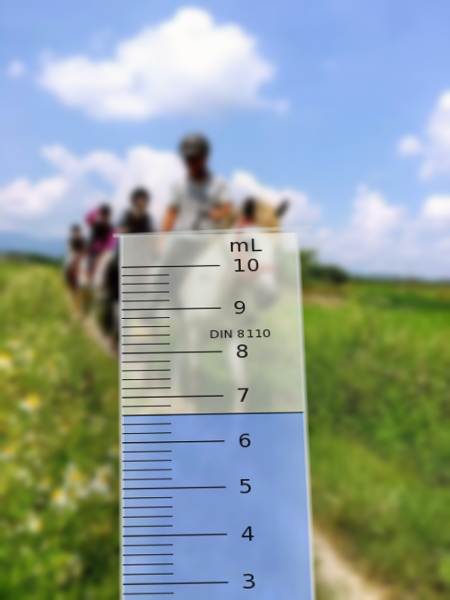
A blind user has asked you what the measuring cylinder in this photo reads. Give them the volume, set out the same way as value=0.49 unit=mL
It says value=6.6 unit=mL
